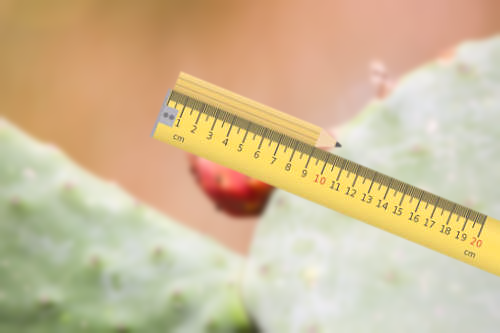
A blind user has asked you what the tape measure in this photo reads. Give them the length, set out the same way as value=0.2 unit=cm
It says value=10.5 unit=cm
